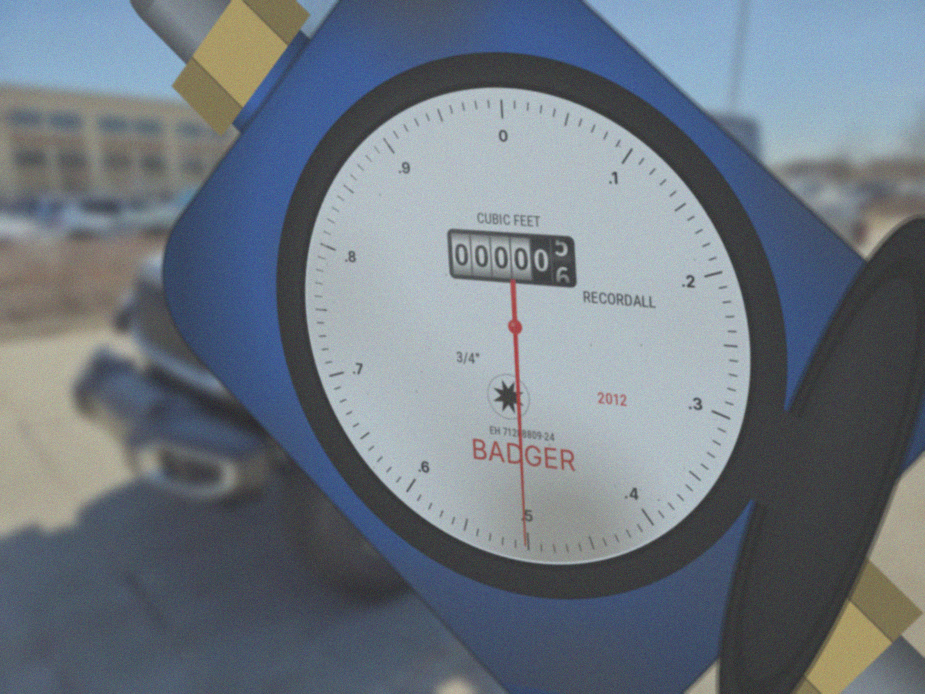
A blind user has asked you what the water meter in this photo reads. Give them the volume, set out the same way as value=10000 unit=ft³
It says value=5.50 unit=ft³
